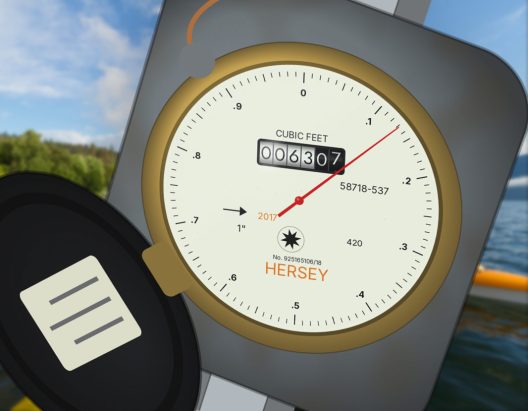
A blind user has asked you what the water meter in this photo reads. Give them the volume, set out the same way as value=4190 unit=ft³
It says value=6307.13 unit=ft³
